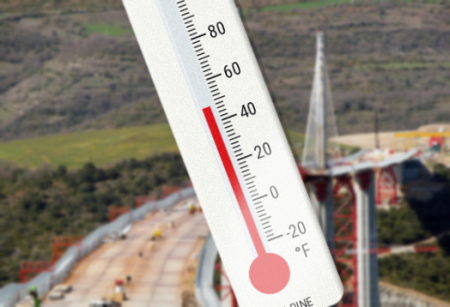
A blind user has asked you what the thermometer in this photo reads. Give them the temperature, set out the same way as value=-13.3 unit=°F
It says value=48 unit=°F
